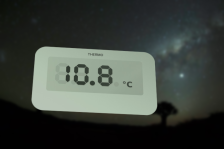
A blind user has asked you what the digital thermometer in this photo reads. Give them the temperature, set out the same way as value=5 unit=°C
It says value=10.8 unit=°C
